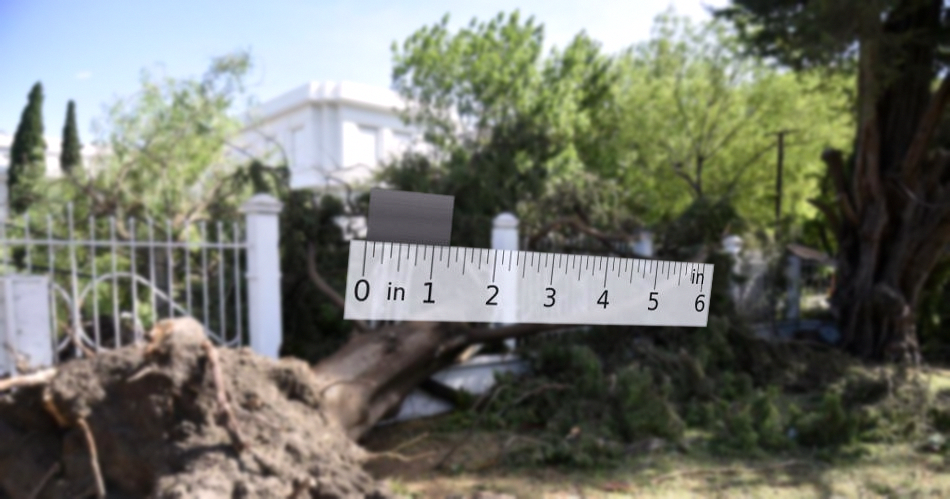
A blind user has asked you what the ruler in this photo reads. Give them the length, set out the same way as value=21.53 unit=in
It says value=1.25 unit=in
